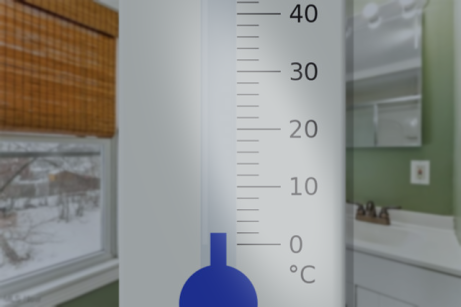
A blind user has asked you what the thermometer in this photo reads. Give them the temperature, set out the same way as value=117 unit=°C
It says value=2 unit=°C
